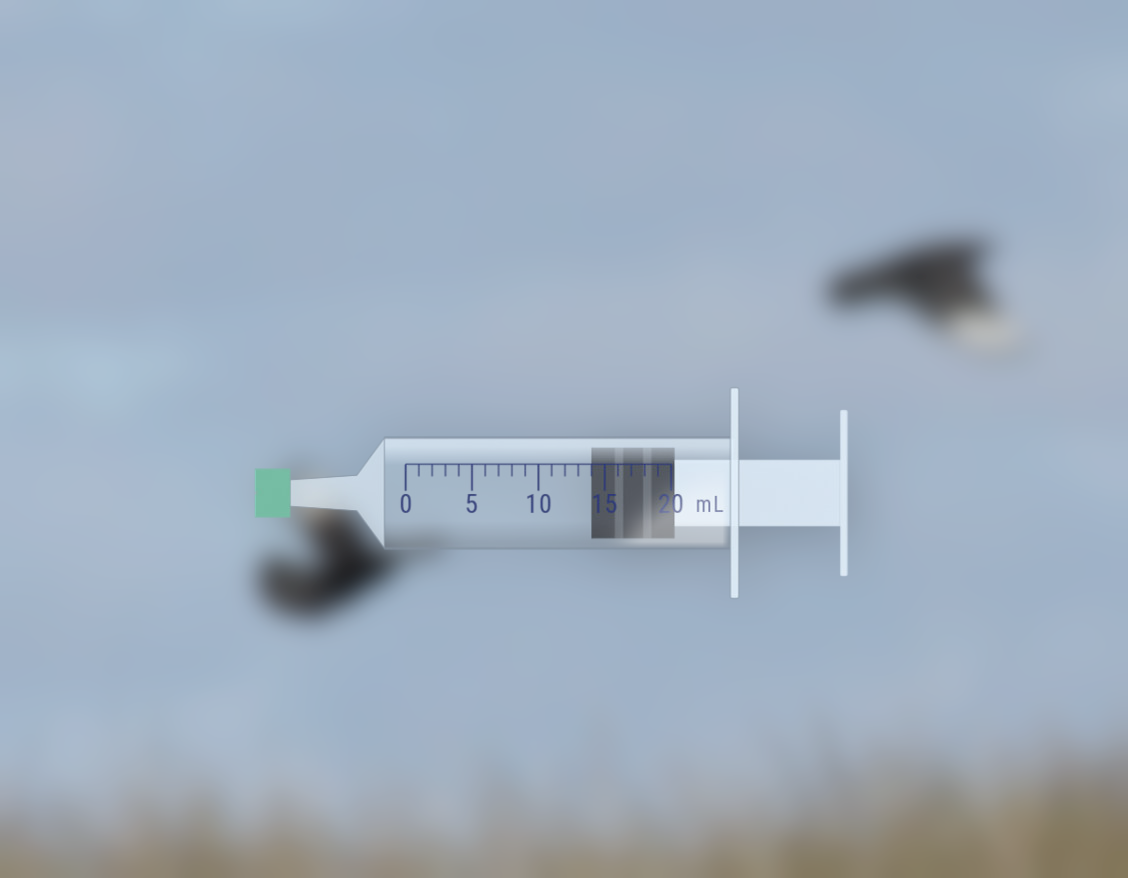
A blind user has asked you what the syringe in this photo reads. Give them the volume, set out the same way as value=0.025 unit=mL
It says value=14 unit=mL
